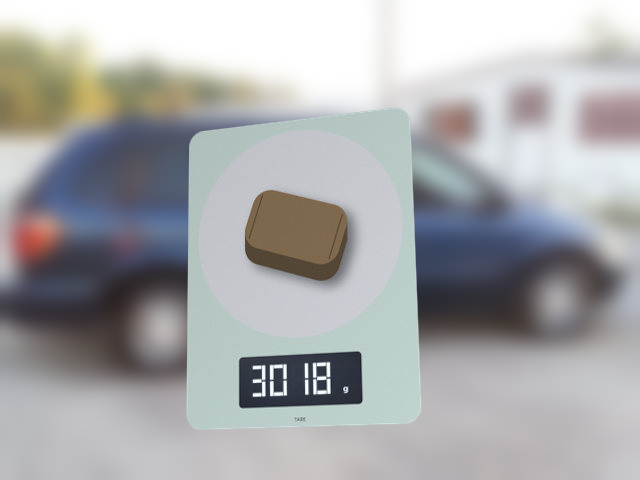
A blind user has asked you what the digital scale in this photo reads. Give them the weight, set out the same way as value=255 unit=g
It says value=3018 unit=g
